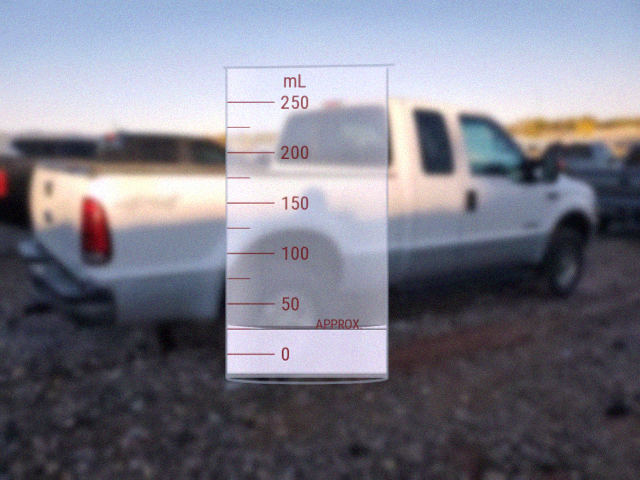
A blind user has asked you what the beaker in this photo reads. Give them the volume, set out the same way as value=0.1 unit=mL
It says value=25 unit=mL
